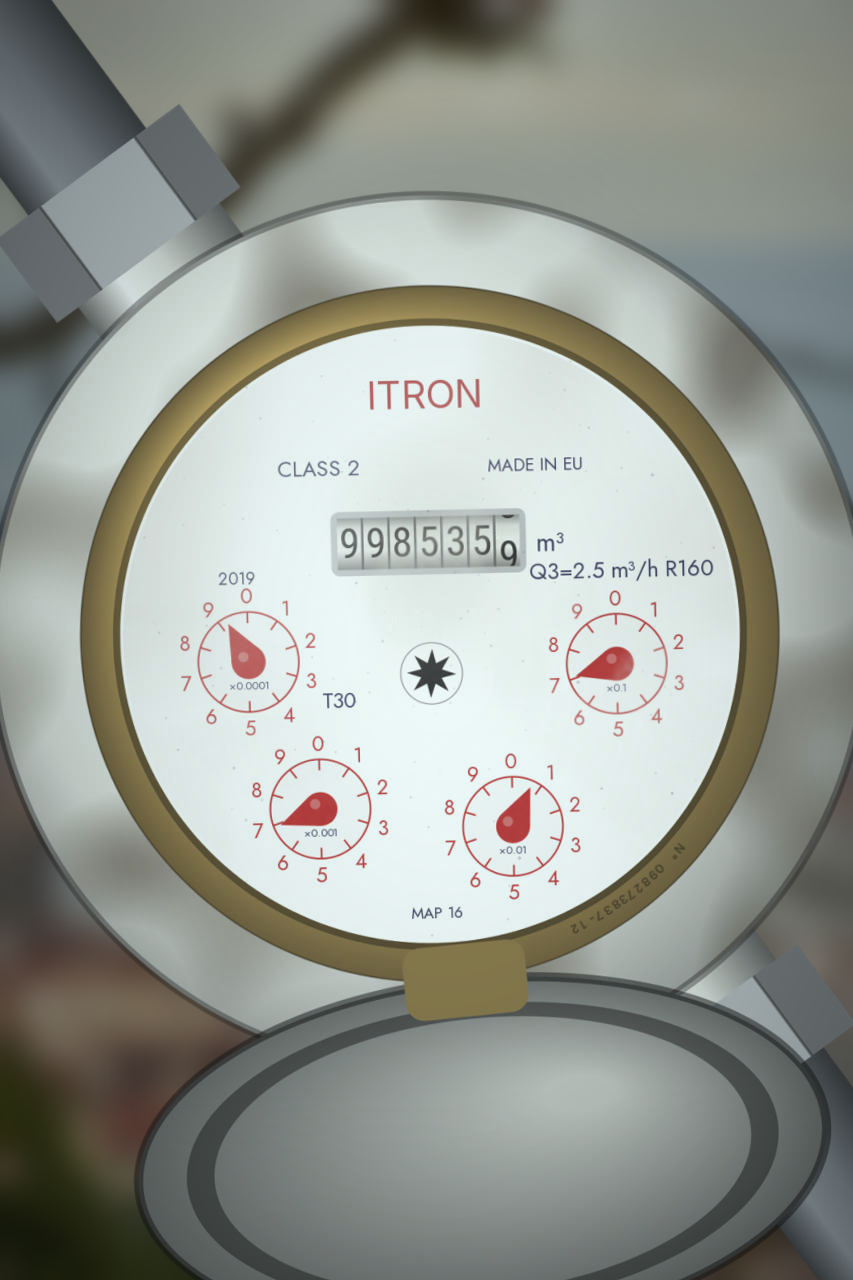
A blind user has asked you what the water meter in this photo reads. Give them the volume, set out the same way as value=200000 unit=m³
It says value=9985358.7069 unit=m³
